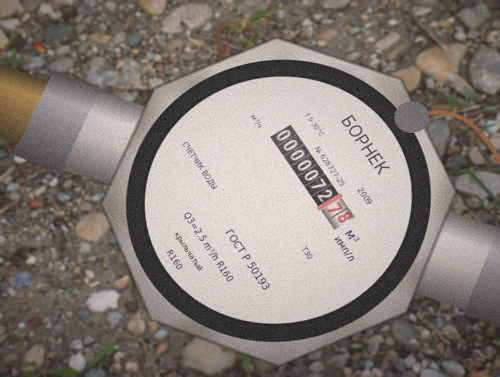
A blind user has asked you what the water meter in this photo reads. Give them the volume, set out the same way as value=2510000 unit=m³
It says value=72.78 unit=m³
